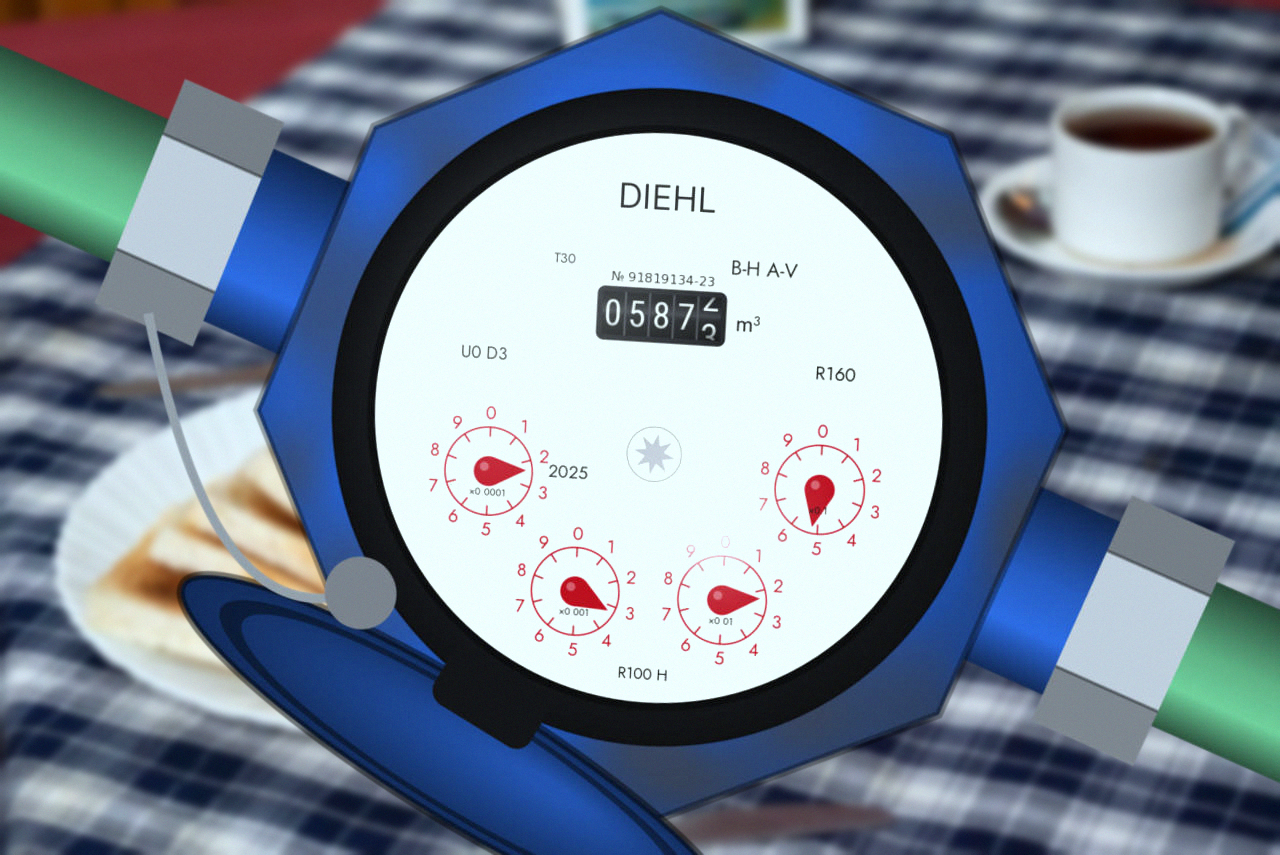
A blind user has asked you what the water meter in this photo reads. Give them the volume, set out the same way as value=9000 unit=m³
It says value=5872.5232 unit=m³
